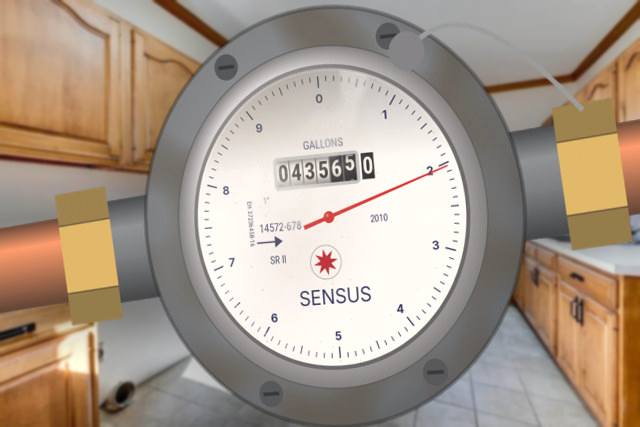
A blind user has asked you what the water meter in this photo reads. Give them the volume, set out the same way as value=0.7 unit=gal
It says value=435652.0 unit=gal
